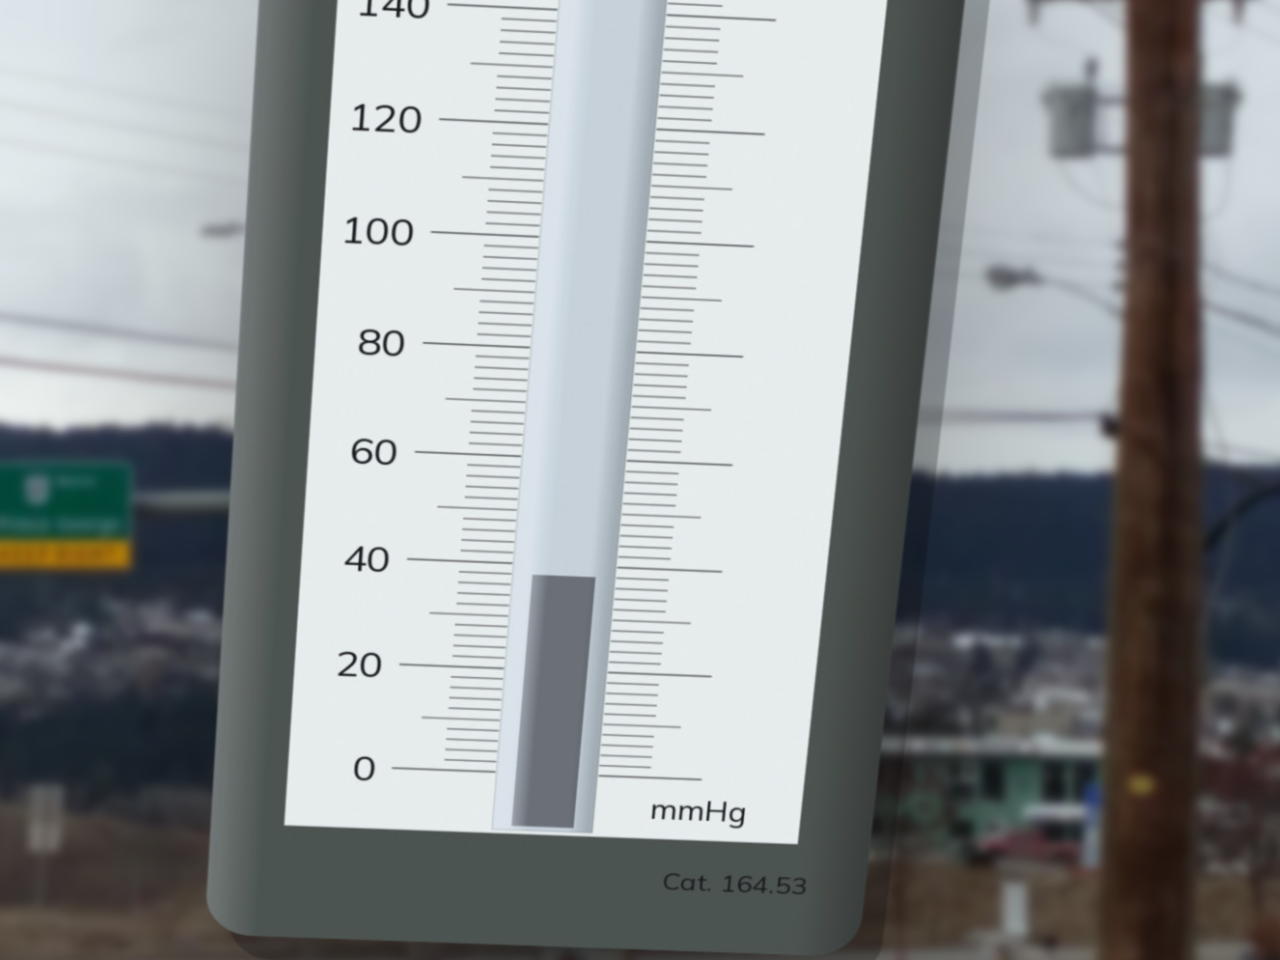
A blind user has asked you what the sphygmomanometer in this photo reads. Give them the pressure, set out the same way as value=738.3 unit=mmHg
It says value=38 unit=mmHg
